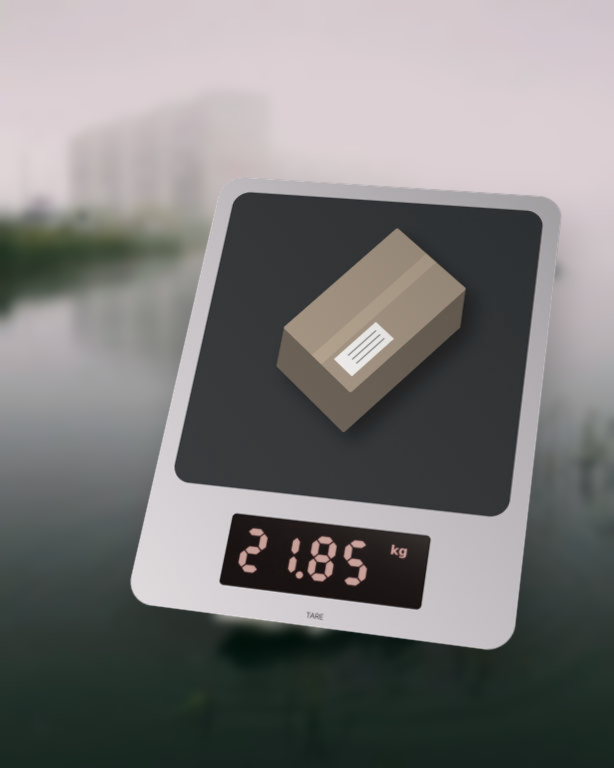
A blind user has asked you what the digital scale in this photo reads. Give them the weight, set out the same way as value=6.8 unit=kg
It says value=21.85 unit=kg
